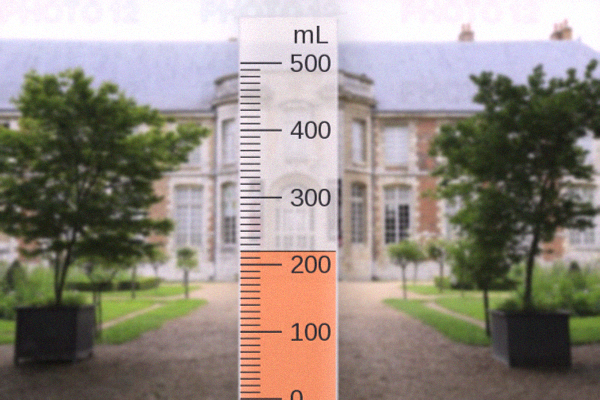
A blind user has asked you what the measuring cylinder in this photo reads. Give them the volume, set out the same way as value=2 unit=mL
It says value=220 unit=mL
